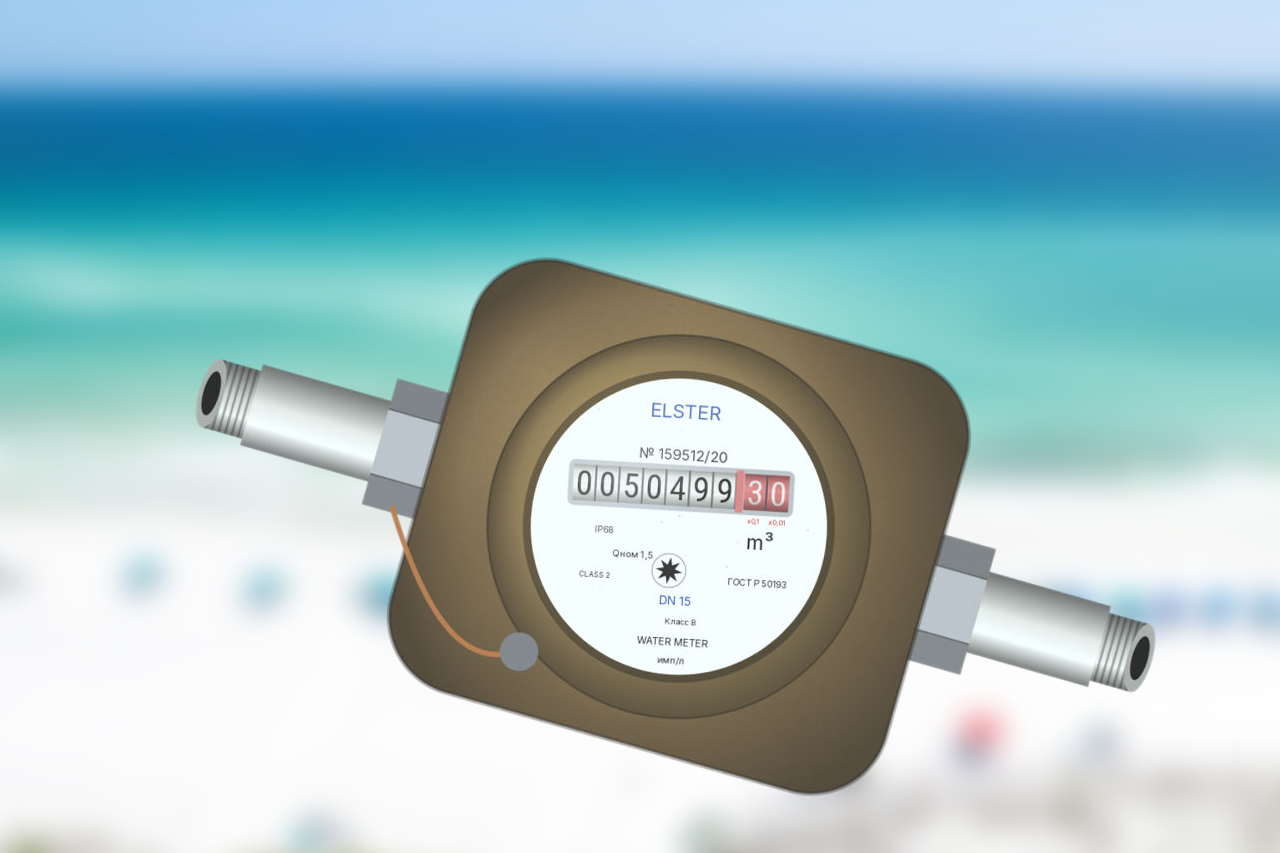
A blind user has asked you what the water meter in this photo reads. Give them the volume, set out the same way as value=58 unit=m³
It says value=50499.30 unit=m³
